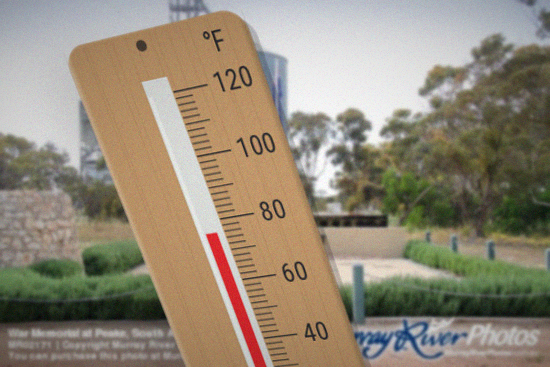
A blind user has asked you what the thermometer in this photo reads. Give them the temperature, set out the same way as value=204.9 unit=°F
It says value=76 unit=°F
